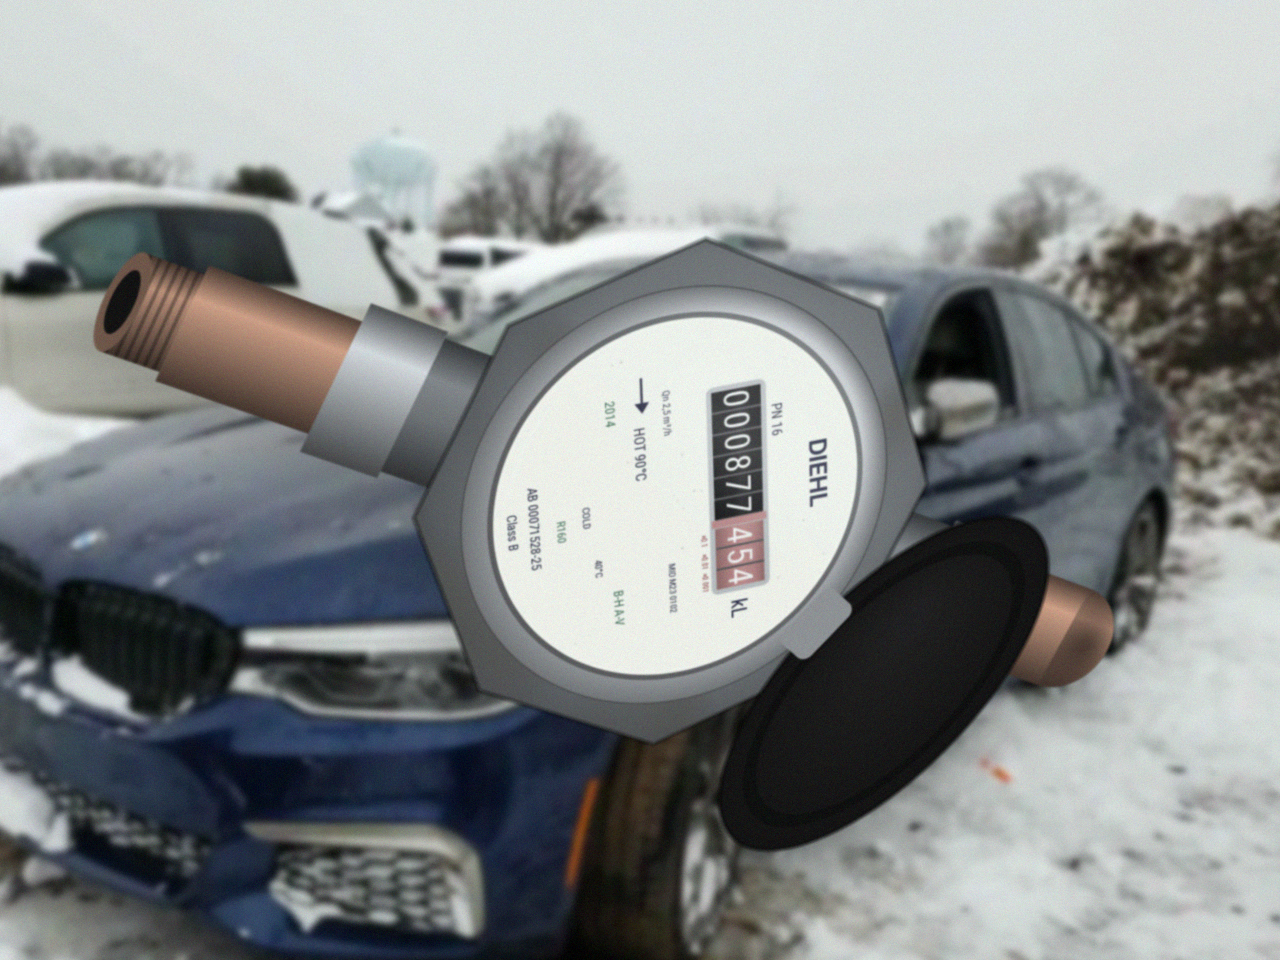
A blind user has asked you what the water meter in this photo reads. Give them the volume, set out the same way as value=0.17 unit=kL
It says value=877.454 unit=kL
